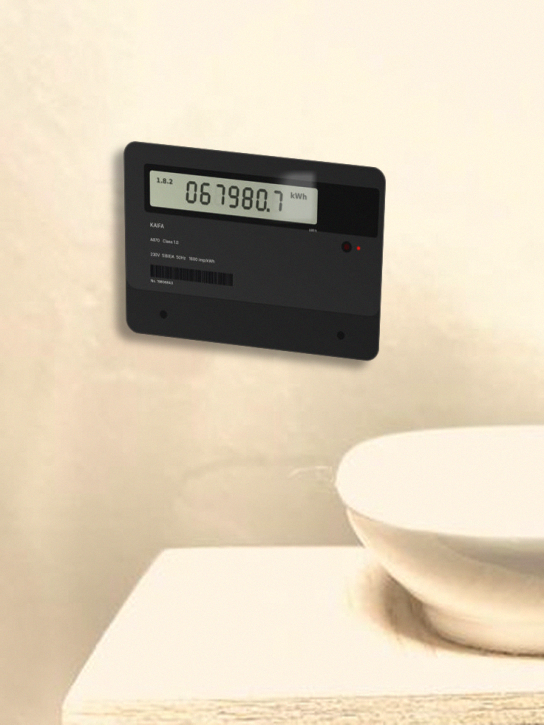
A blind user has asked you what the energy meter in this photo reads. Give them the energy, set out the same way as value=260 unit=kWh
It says value=67980.7 unit=kWh
